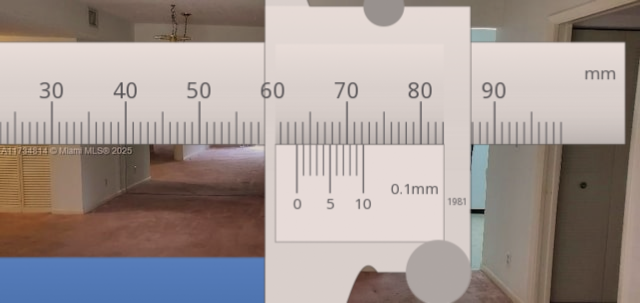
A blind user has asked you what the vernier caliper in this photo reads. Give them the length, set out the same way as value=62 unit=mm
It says value=63.2 unit=mm
